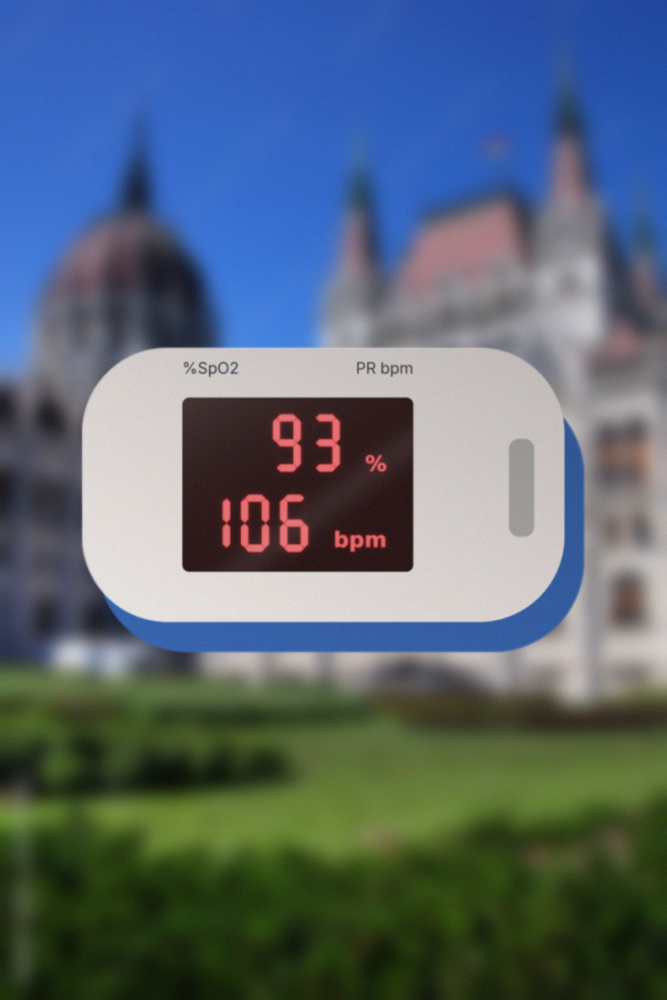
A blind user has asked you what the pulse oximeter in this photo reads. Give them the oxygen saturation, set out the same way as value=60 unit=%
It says value=93 unit=%
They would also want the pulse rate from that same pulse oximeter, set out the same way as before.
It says value=106 unit=bpm
